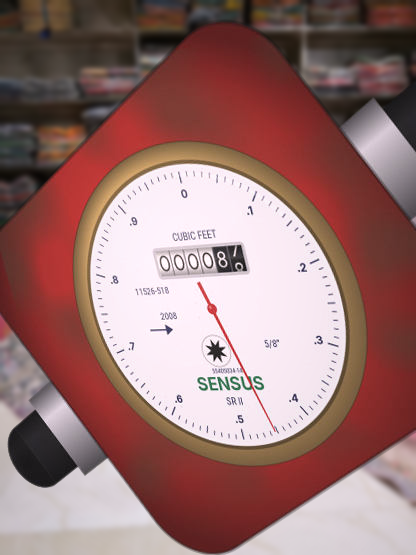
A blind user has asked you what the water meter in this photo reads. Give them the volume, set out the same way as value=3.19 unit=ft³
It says value=87.45 unit=ft³
